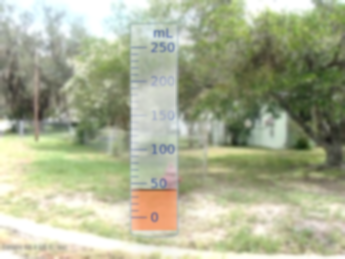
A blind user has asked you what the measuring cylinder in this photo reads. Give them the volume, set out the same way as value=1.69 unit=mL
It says value=40 unit=mL
